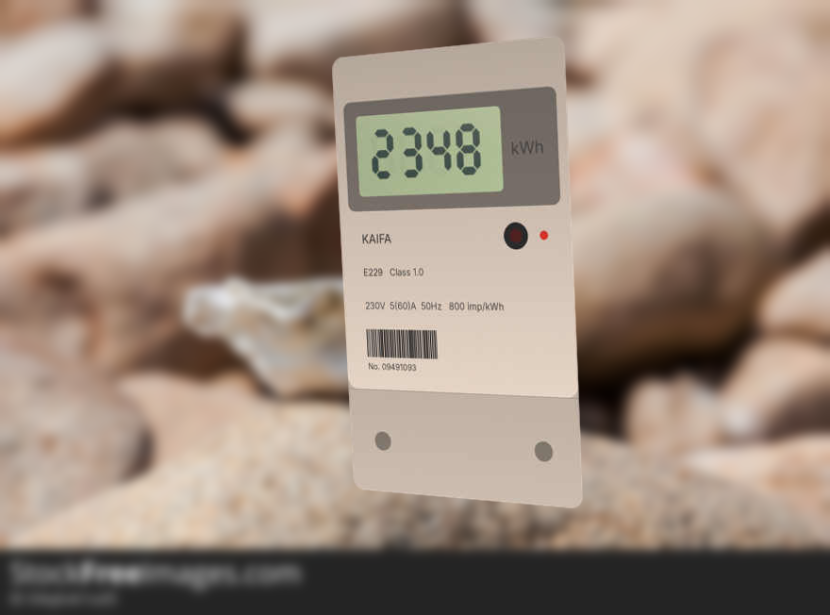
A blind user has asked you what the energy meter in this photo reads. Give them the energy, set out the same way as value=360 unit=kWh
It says value=2348 unit=kWh
